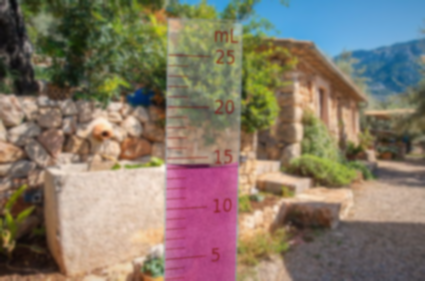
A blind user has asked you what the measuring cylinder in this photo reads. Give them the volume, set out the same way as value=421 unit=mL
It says value=14 unit=mL
